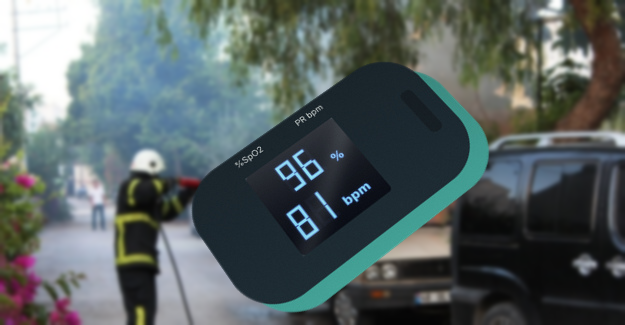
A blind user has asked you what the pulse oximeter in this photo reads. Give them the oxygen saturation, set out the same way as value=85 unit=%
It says value=96 unit=%
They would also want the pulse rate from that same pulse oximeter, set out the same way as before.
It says value=81 unit=bpm
